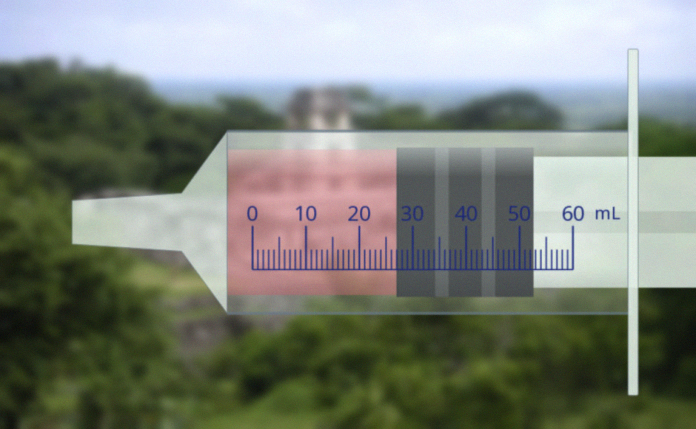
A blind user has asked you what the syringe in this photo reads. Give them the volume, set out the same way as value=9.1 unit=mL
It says value=27 unit=mL
